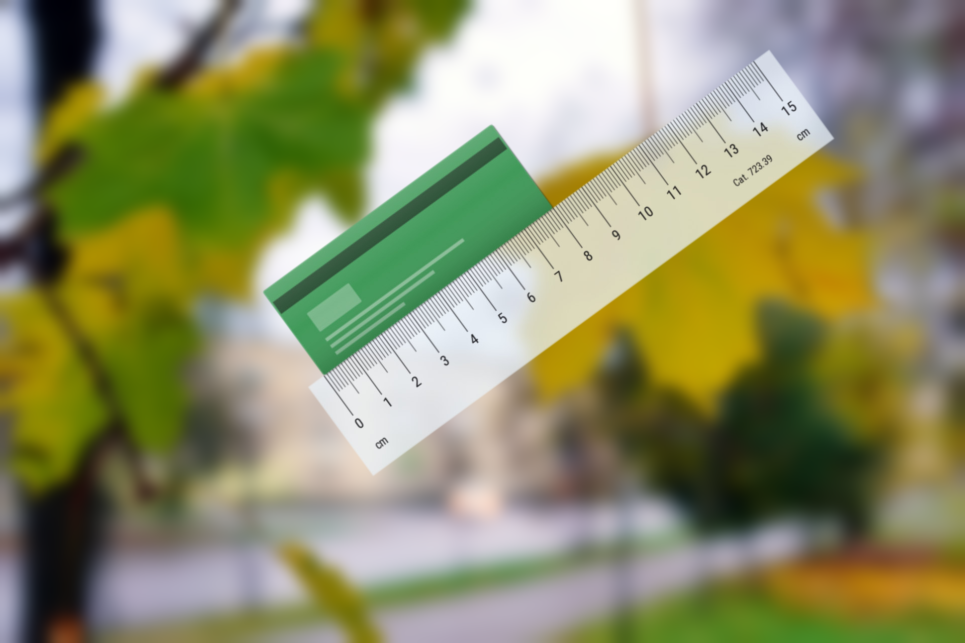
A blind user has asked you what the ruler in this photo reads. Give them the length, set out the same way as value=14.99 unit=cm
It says value=8 unit=cm
